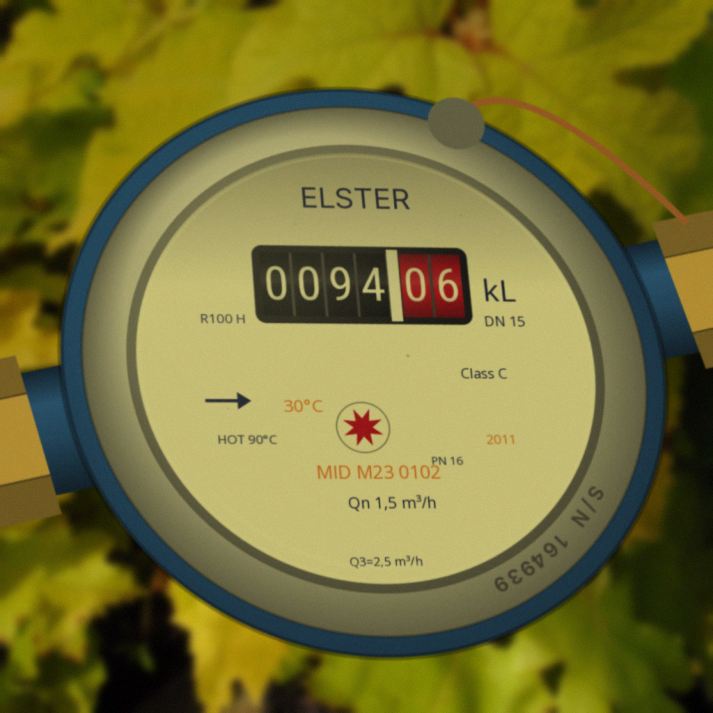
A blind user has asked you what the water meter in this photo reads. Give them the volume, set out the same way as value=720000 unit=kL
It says value=94.06 unit=kL
